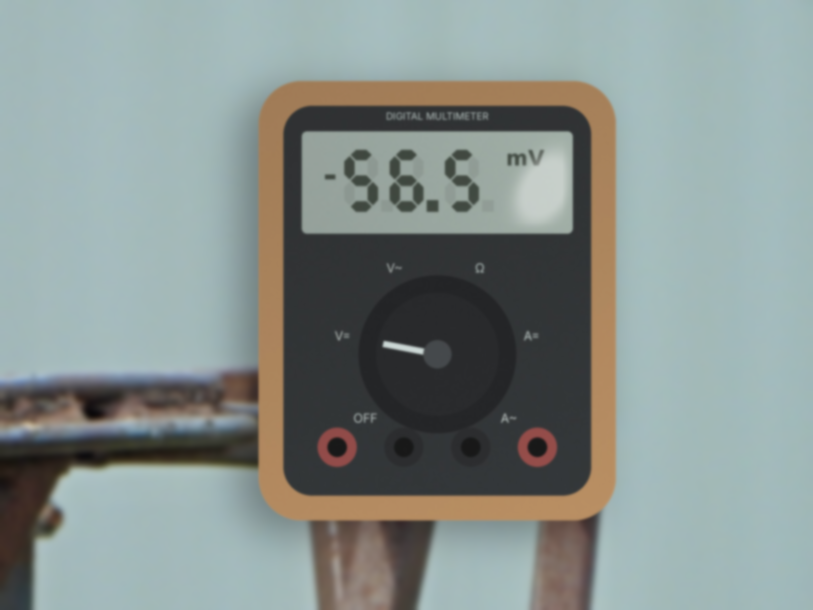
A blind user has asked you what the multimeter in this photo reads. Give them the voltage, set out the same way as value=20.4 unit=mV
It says value=-56.5 unit=mV
